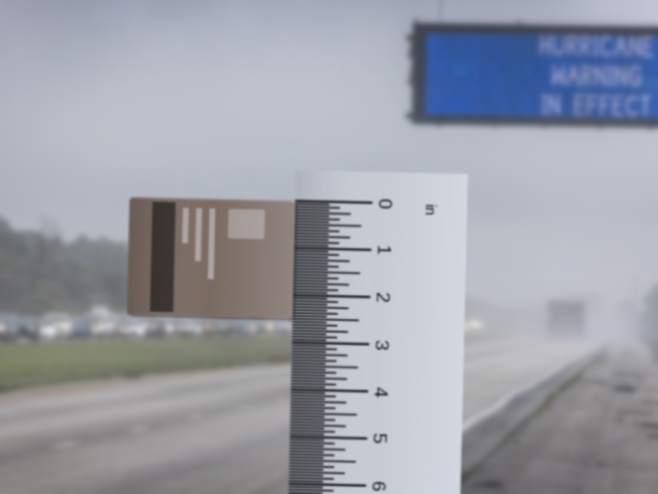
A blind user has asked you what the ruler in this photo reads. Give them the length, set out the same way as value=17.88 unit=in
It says value=2.5 unit=in
